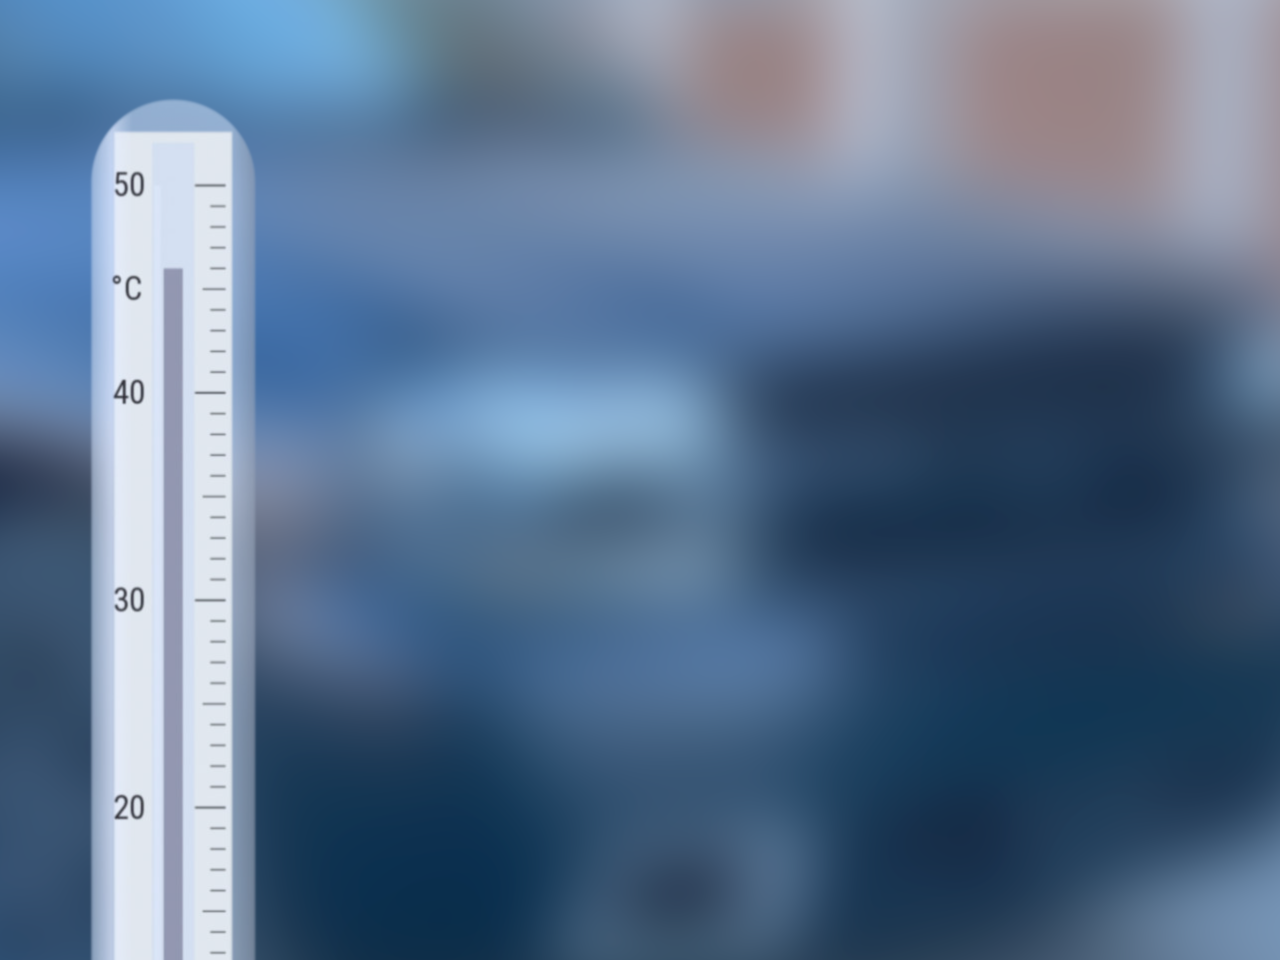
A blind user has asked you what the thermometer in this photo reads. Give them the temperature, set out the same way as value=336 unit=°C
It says value=46 unit=°C
